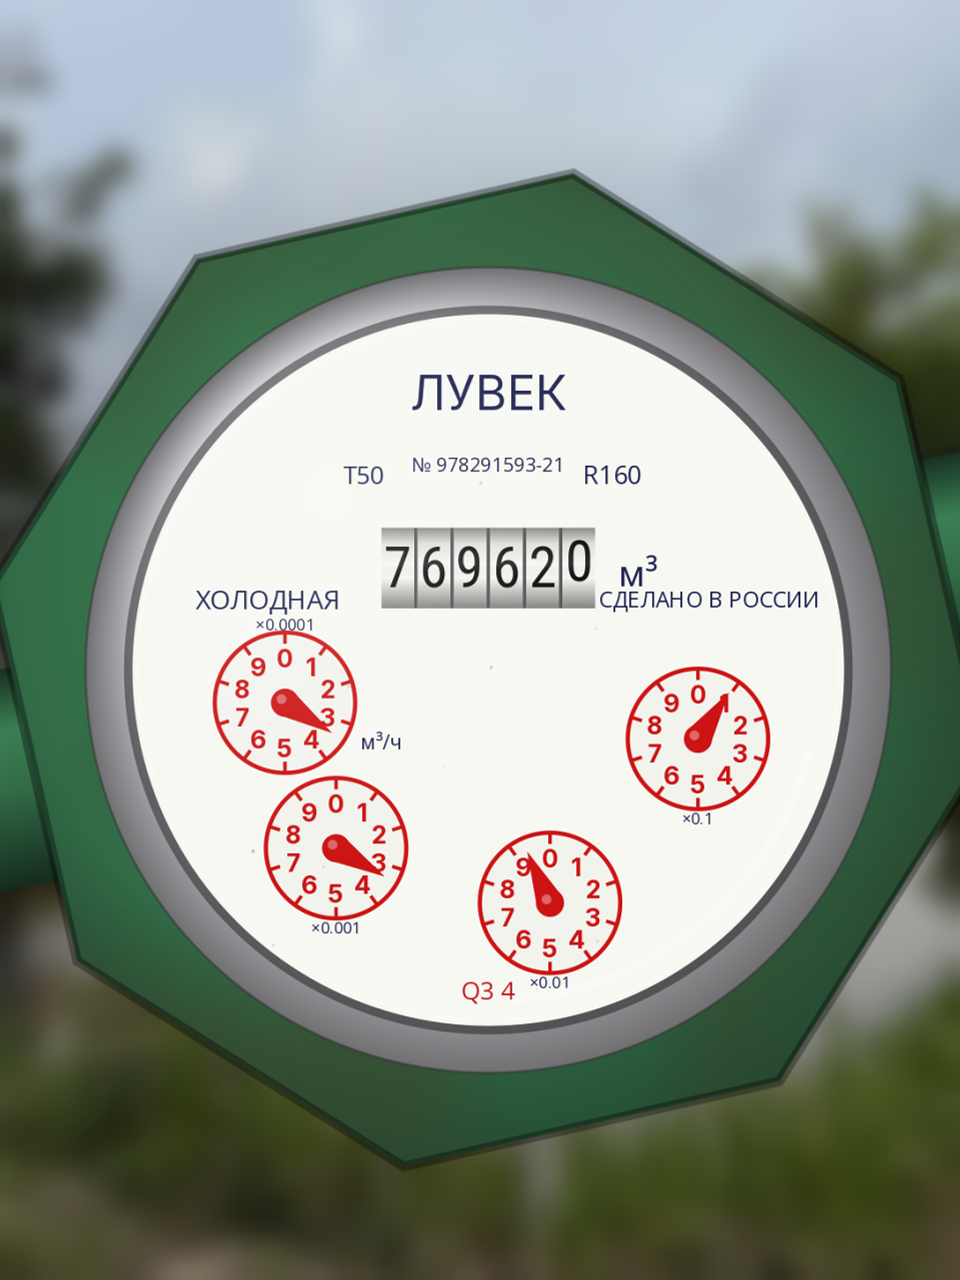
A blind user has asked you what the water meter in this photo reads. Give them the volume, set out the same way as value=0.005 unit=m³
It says value=769620.0933 unit=m³
